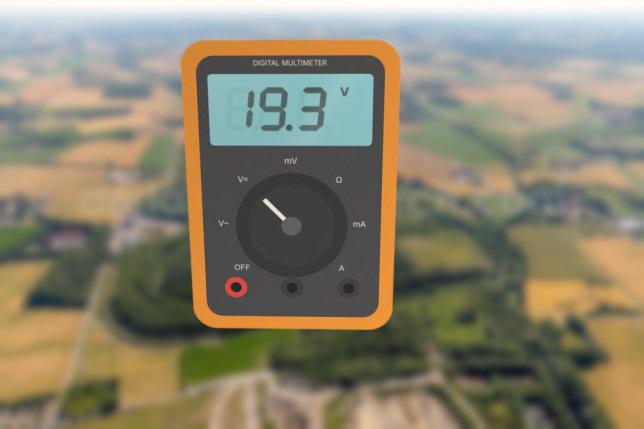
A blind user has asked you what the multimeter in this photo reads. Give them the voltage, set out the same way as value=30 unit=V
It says value=19.3 unit=V
